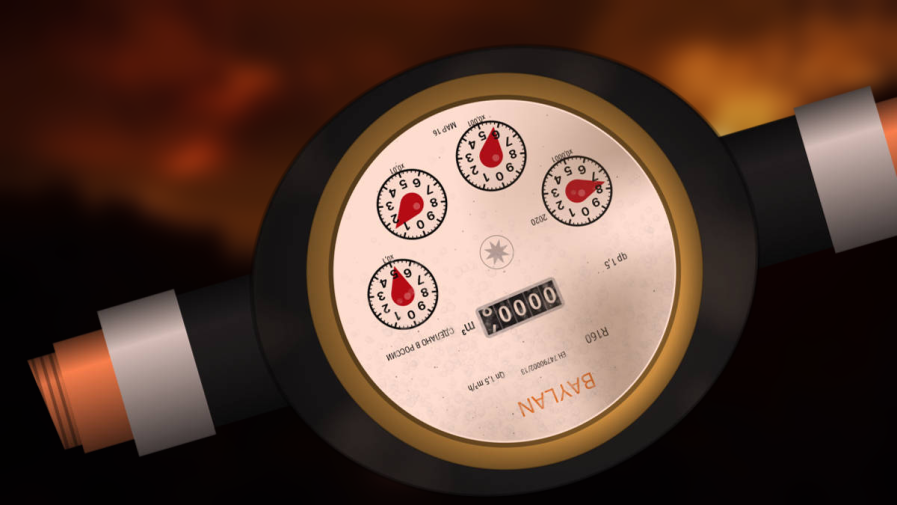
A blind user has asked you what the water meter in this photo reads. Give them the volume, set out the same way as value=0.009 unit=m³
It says value=7.5157 unit=m³
